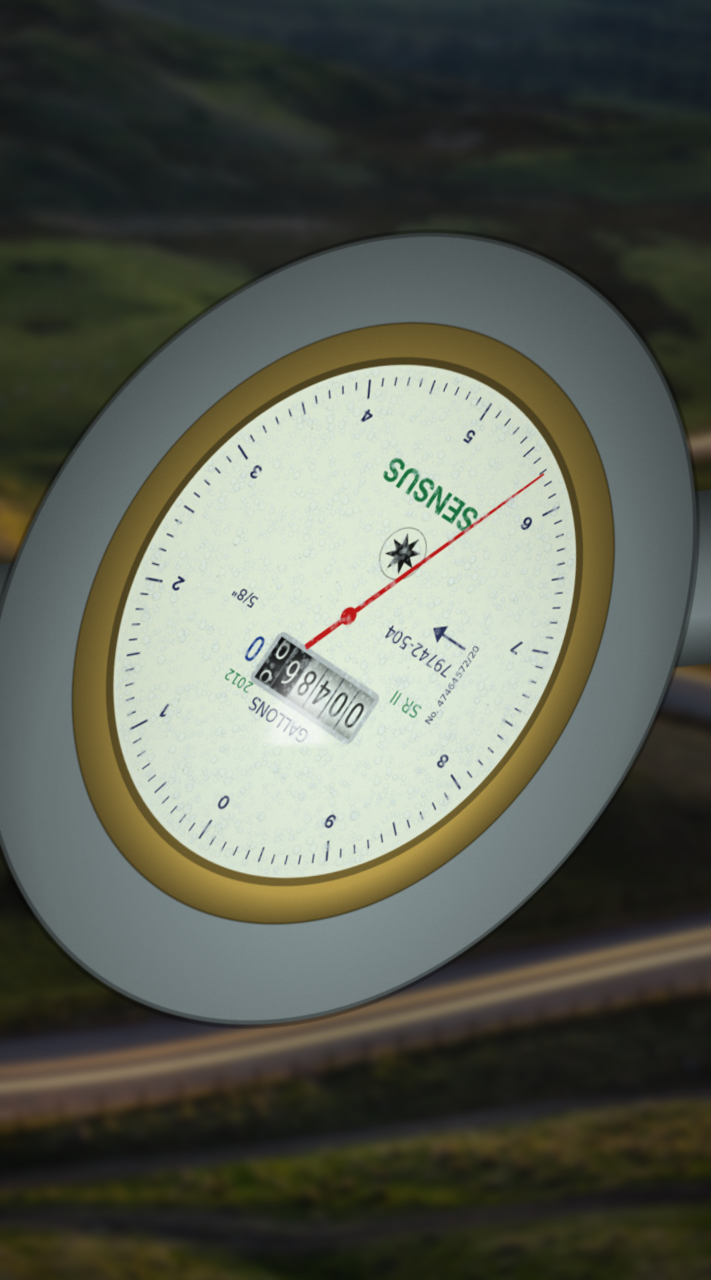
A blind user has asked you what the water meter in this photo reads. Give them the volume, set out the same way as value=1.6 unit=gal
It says value=48685.7 unit=gal
